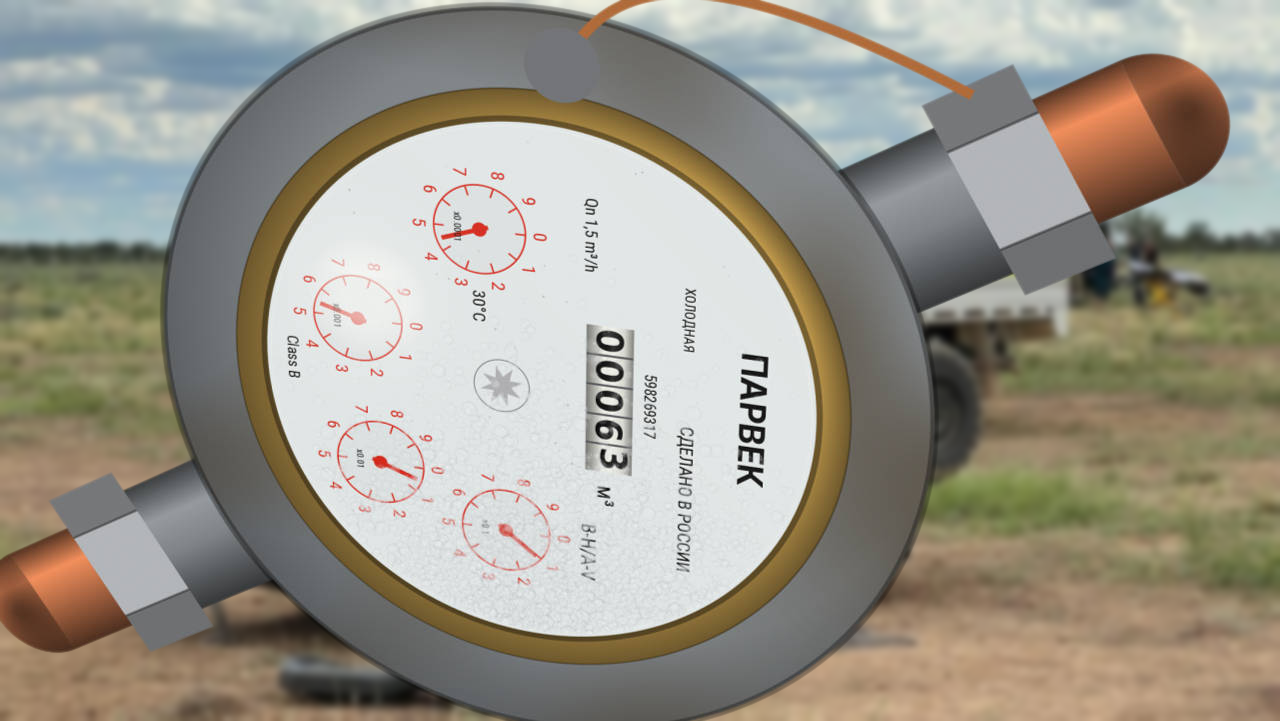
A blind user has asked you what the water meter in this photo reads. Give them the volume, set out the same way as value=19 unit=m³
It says value=63.1054 unit=m³
